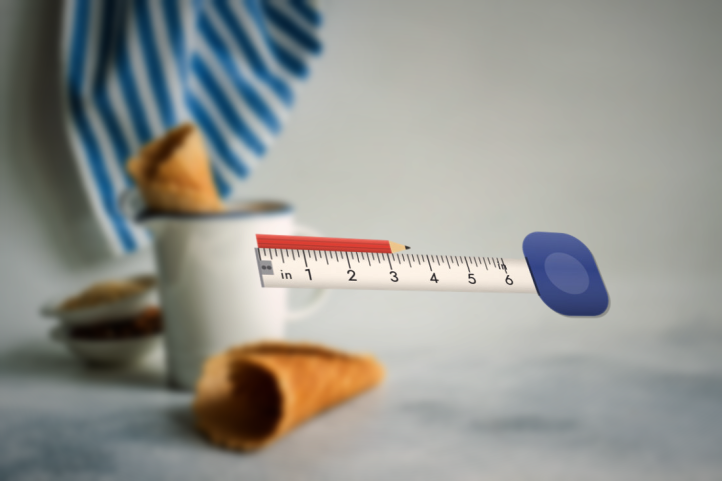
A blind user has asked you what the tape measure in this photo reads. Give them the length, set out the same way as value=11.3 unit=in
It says value=3.625 unit=in
